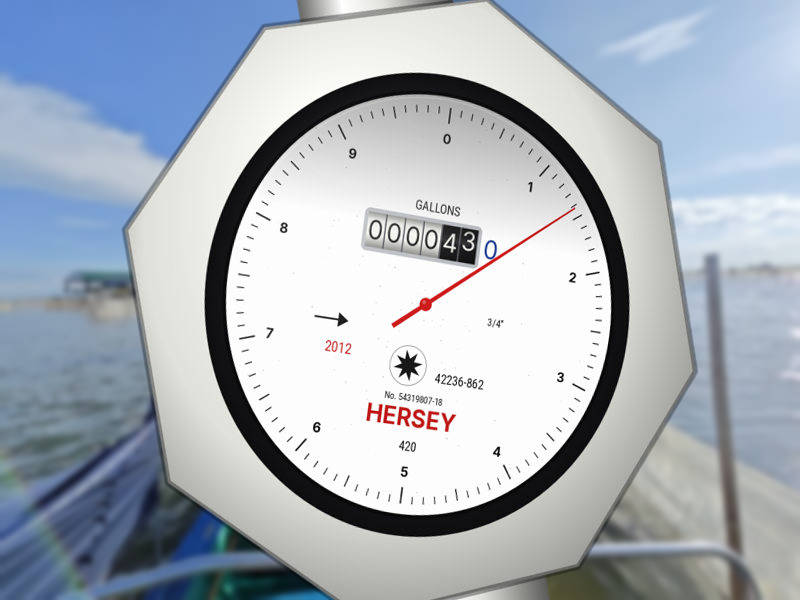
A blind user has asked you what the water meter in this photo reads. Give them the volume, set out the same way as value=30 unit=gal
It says value=431.4 unit=gal
